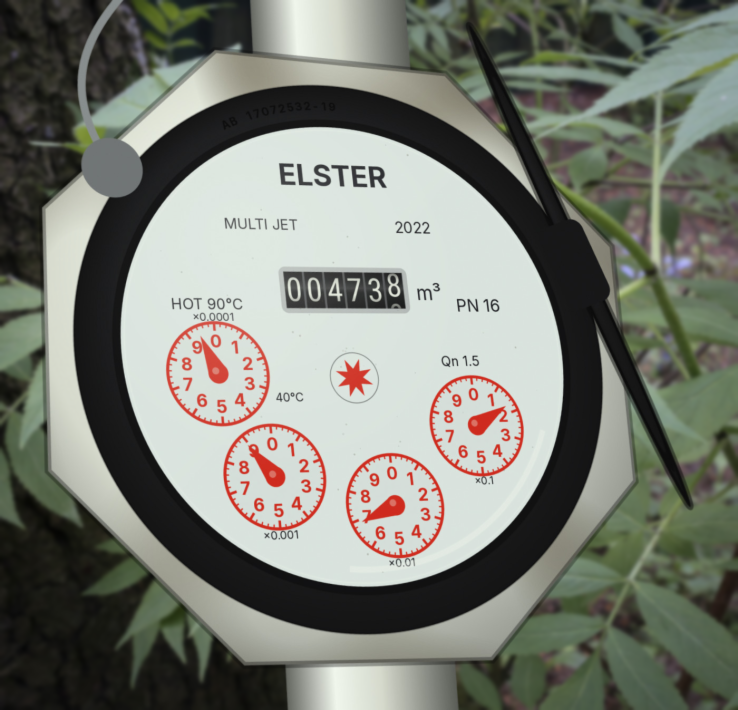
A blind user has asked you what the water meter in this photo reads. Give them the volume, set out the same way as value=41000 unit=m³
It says value=4738.1689 unit=m³
